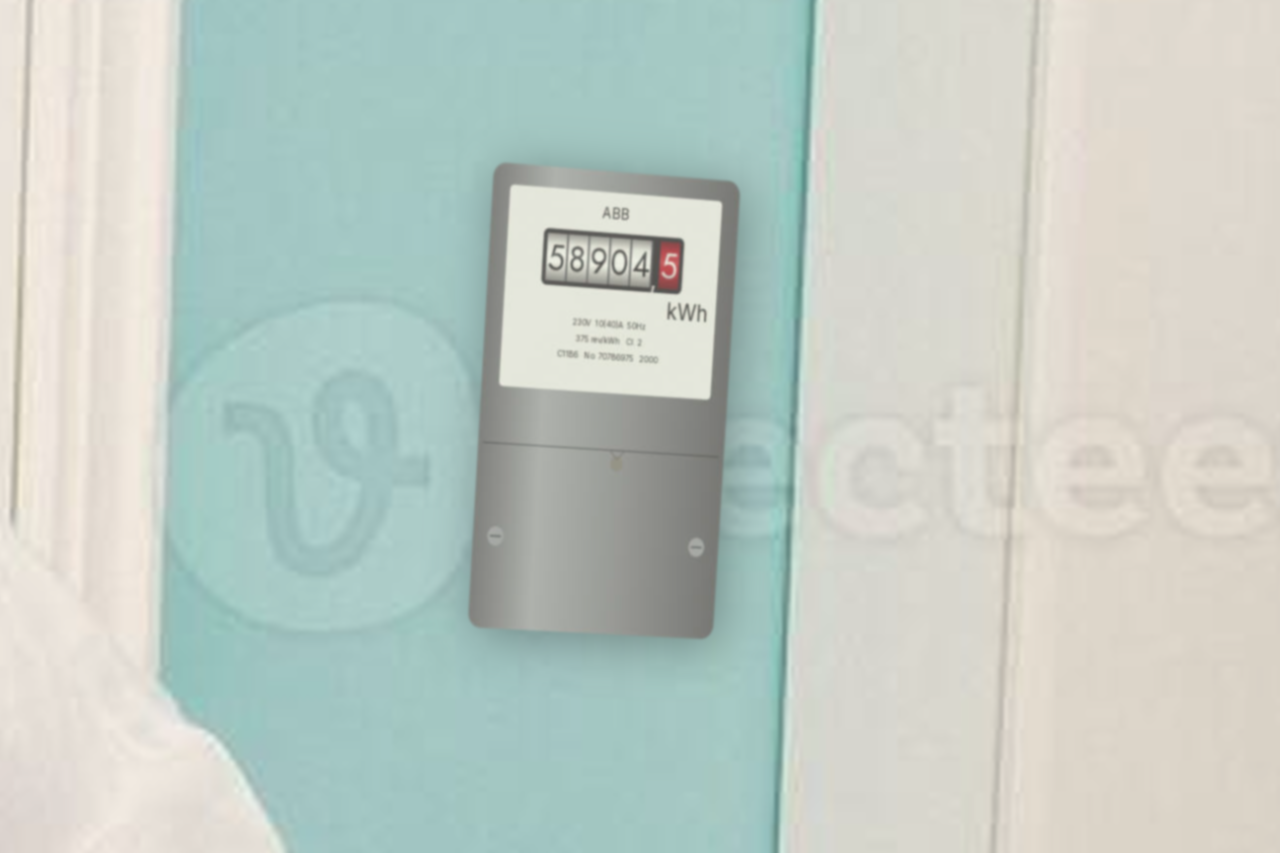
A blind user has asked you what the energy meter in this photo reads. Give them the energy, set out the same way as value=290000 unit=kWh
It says value=58904.5 unit=kWh
